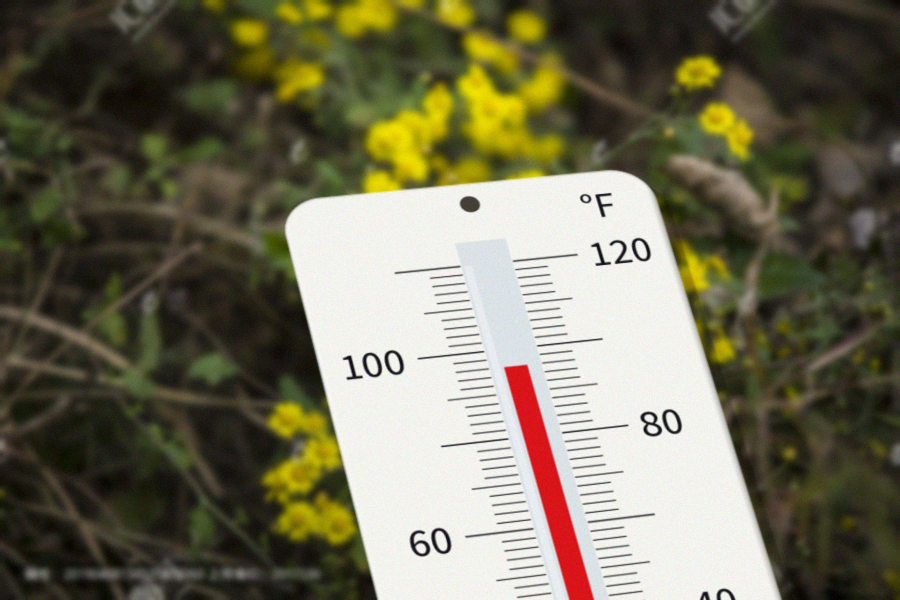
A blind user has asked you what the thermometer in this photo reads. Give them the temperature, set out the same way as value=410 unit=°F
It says value=96 unit=°F
